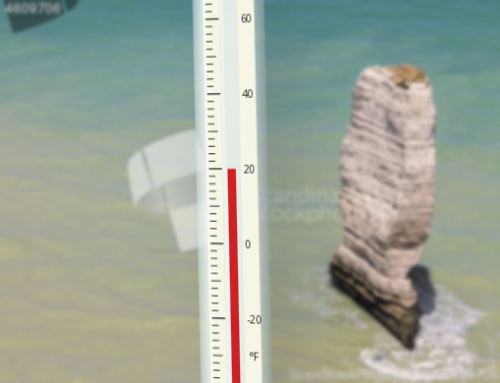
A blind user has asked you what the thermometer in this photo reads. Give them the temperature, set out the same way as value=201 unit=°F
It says value=20 unit=°F
